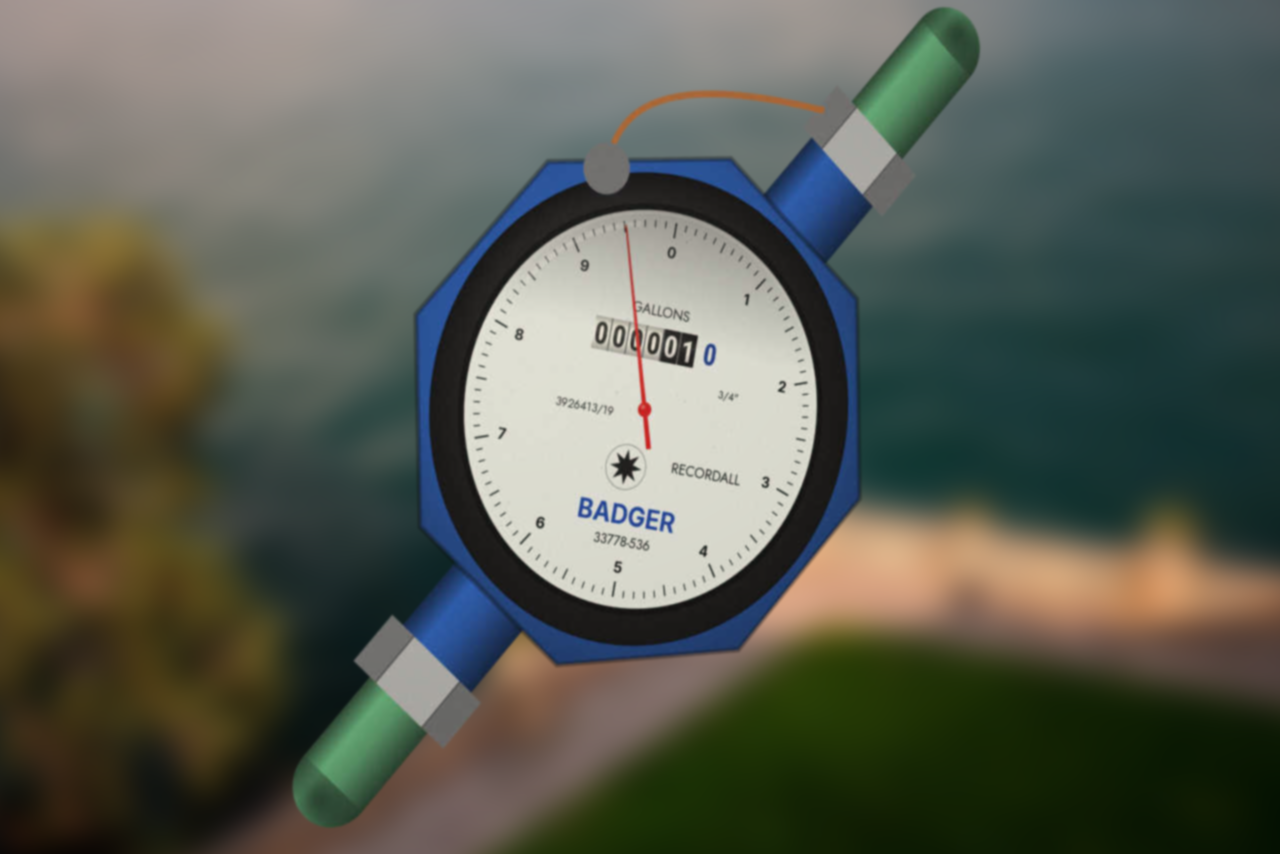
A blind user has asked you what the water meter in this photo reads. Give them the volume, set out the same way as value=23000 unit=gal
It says value=9.5 unit=gal
